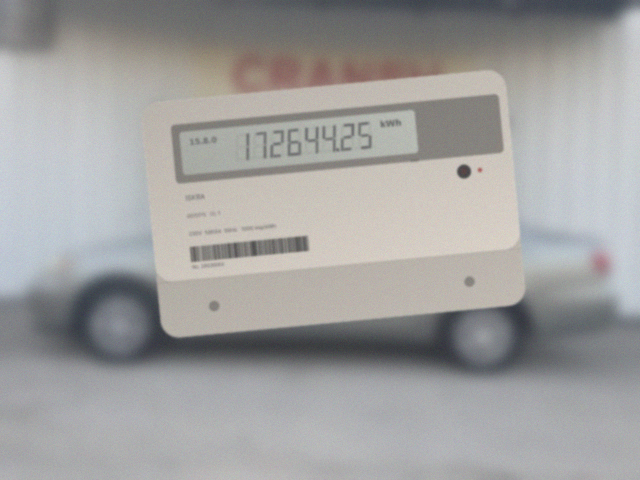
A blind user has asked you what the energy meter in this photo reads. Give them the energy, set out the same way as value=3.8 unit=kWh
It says value=172644.25 unit=kWh
